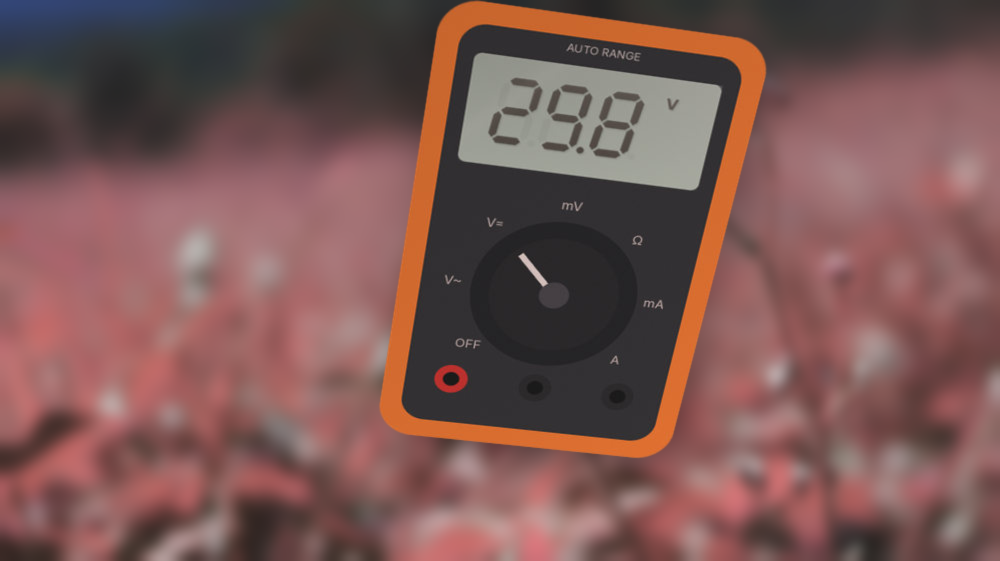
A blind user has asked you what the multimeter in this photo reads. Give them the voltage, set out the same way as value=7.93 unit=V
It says value=29.8 unit=V
